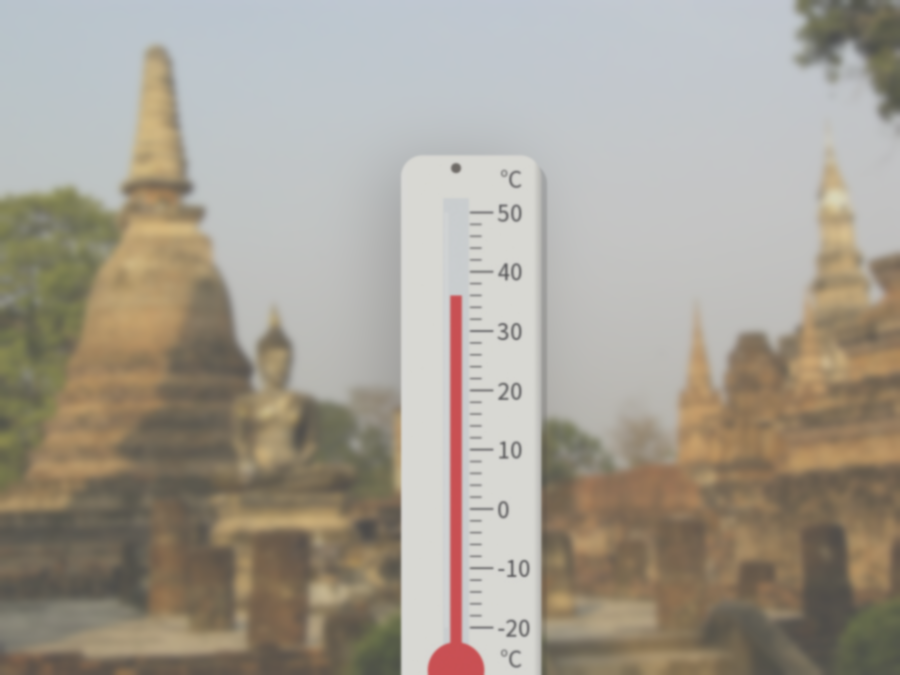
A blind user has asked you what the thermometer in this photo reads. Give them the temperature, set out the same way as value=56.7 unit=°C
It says value=36 unit=°C
